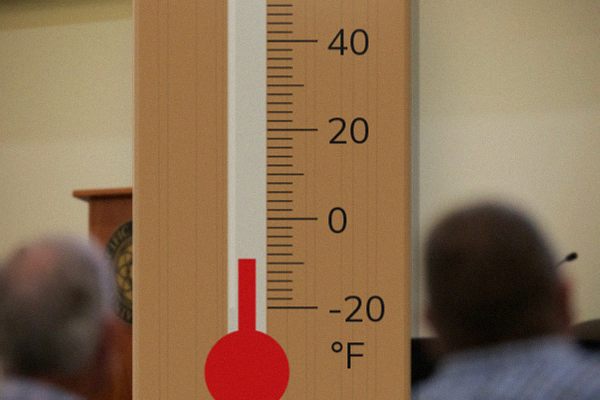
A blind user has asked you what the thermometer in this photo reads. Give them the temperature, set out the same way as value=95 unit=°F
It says value=-9 unit=°F
